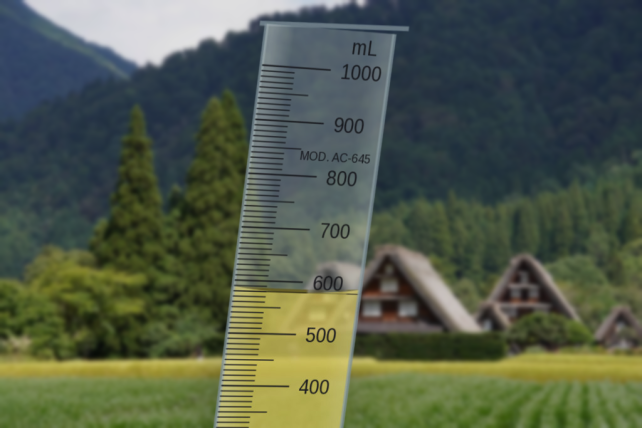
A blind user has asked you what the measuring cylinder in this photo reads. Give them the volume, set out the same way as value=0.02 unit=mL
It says value=580 unit=mL
